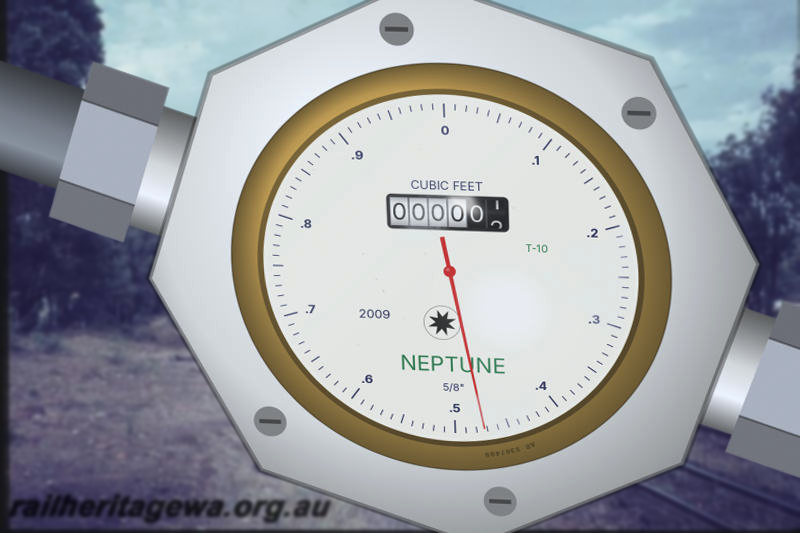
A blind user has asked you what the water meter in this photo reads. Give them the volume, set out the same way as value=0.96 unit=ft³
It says value=1.47 unit=ft³
